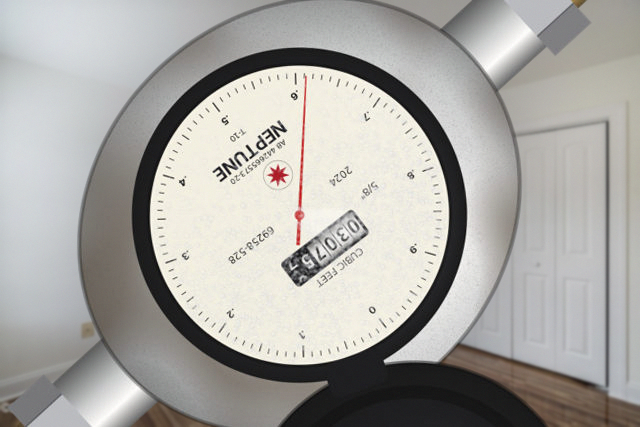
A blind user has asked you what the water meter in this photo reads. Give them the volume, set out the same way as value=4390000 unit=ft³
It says value=30756.61 unit=ft³
